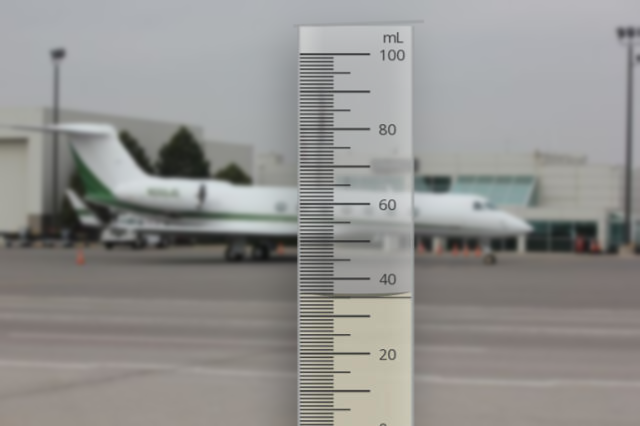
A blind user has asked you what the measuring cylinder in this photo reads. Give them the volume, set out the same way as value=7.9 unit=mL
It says value=35 unit=mL
